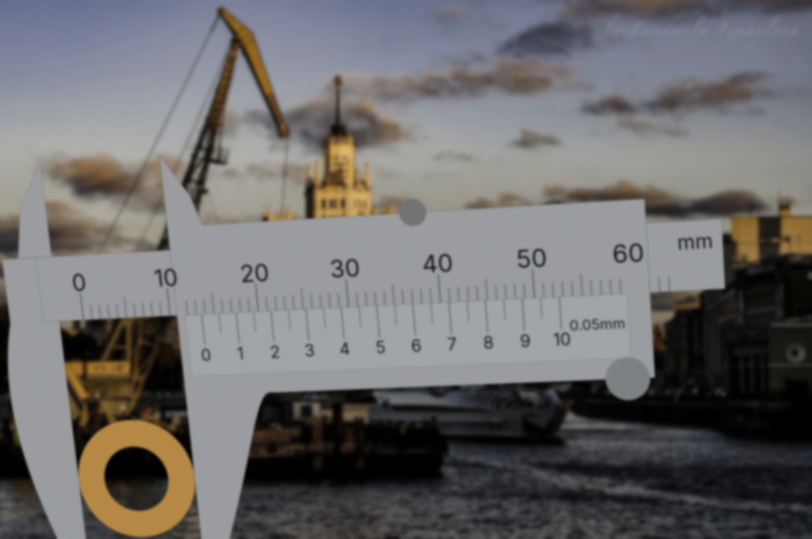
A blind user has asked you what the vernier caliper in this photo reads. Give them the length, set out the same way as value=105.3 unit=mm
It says value=13.6 unit=mm
